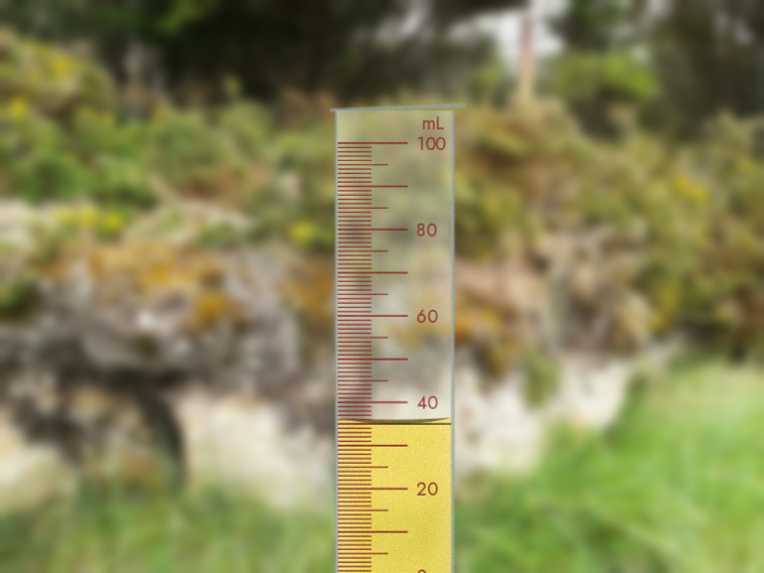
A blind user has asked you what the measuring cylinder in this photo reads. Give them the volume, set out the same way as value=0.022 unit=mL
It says value=35 unit=mL
